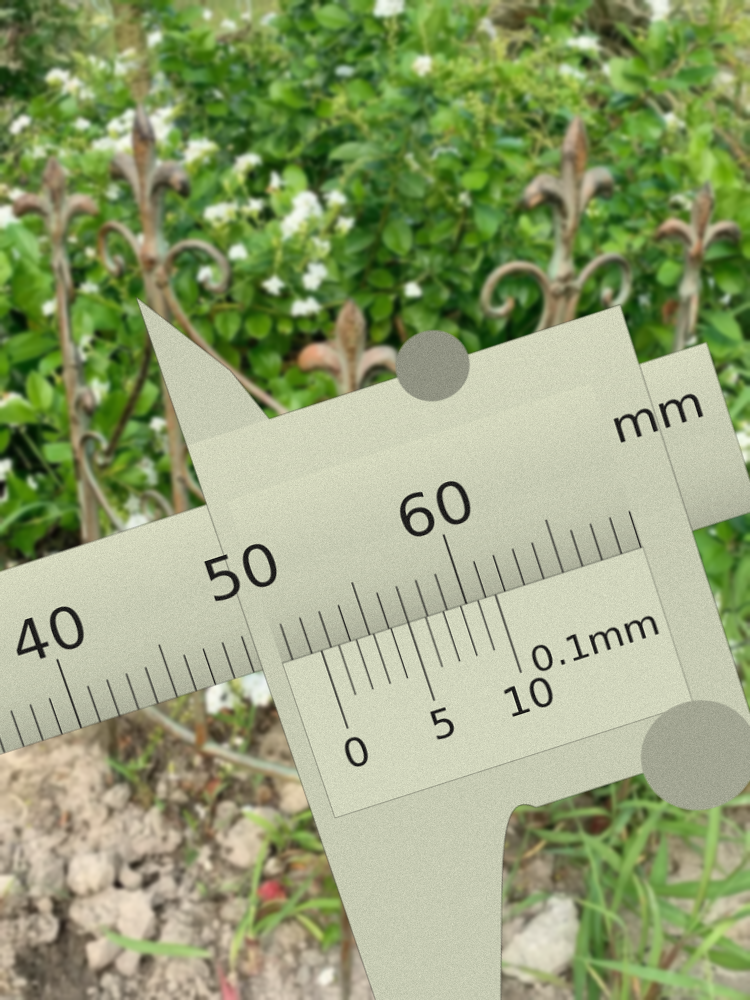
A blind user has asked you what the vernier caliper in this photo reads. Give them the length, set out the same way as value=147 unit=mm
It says value=52.5 unit=mm
